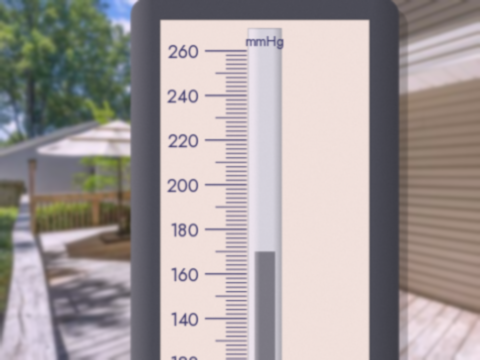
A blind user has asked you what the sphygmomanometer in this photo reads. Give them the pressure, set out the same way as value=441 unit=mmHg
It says value=170 unit=mmHg
